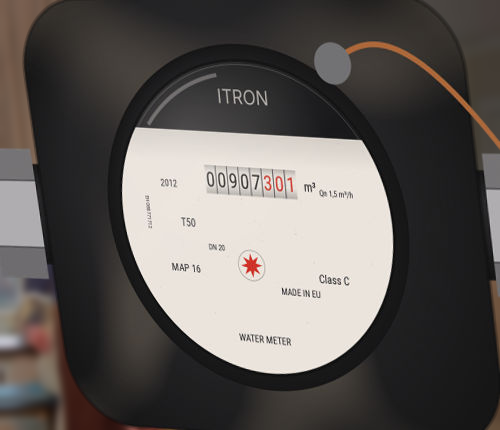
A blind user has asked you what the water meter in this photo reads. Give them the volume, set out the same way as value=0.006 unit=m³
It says value=907.301 unit=m³
